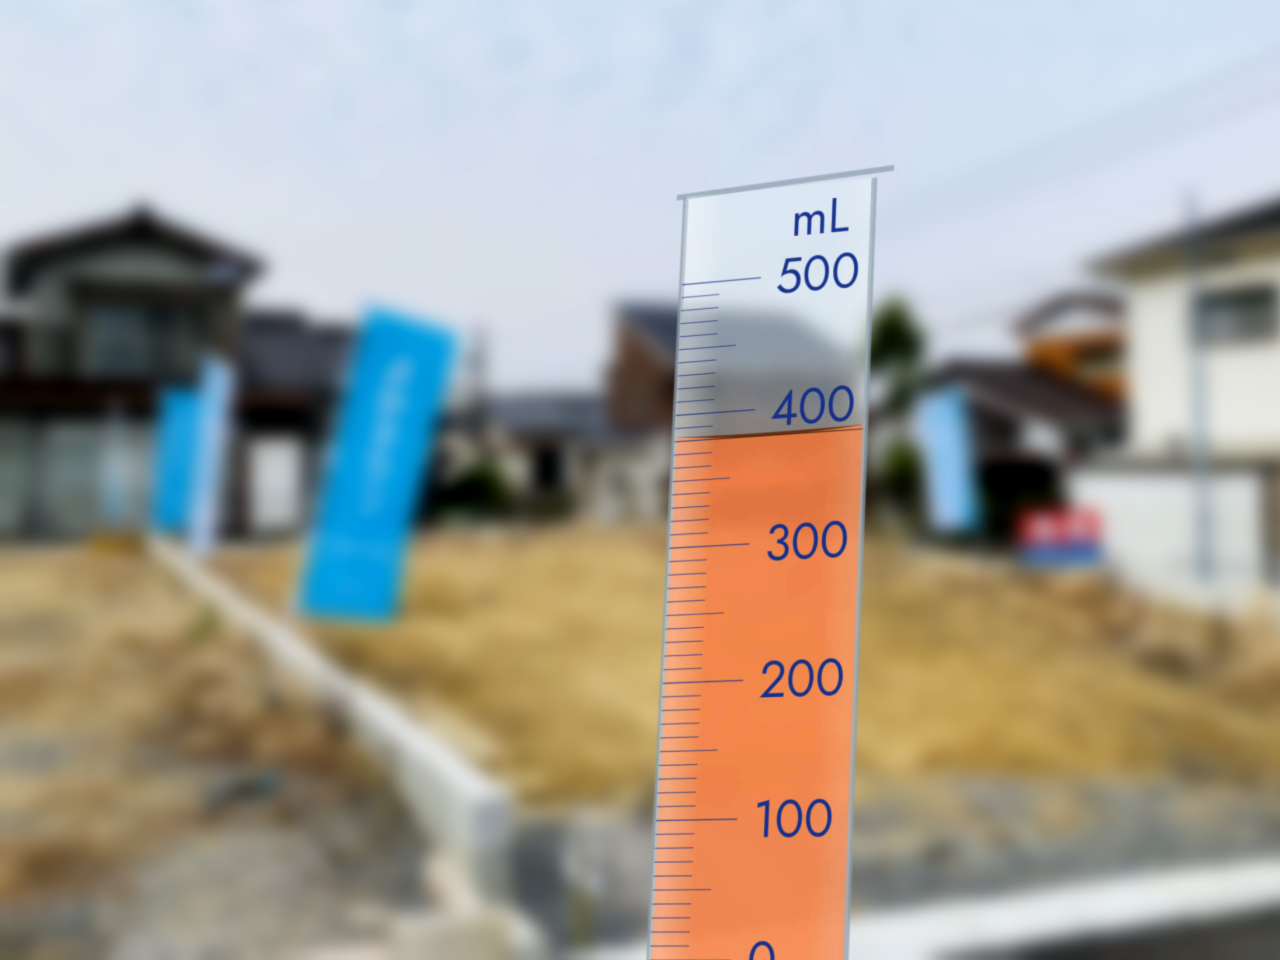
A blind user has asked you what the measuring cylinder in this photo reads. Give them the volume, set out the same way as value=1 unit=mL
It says value=380 unit=mL
